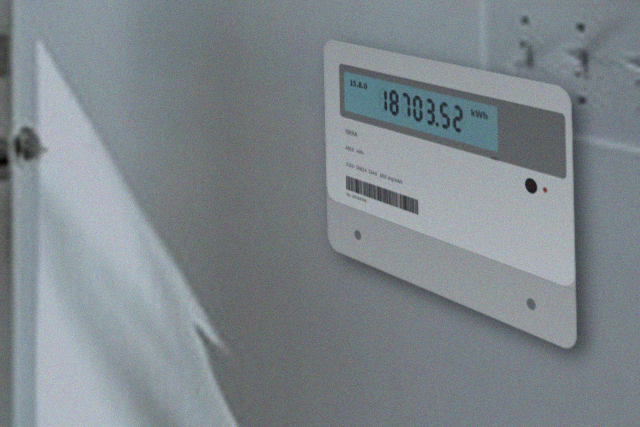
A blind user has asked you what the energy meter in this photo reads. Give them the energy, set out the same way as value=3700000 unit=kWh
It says value=18703.52 unit=kWh
